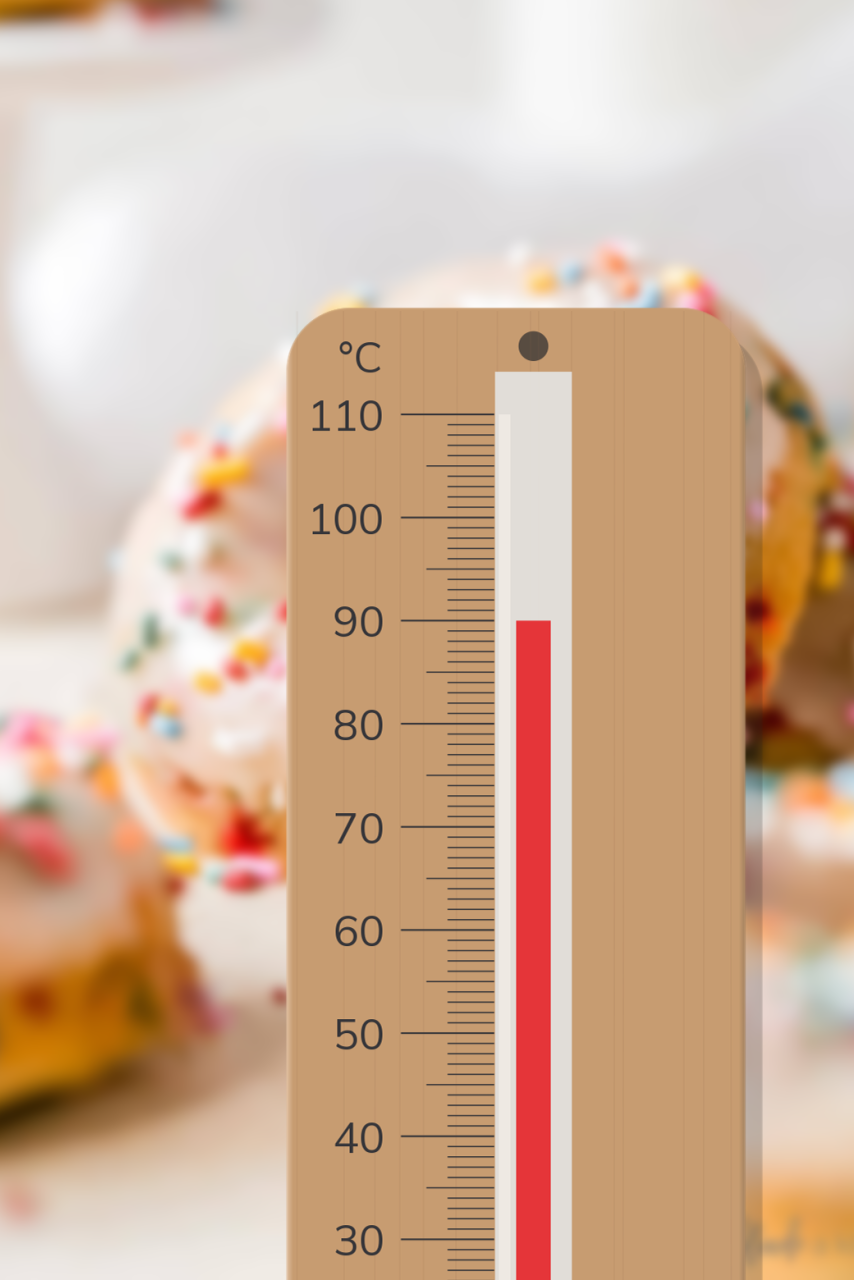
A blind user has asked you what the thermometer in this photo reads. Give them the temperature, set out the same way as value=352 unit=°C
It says value=90 unit=°C
